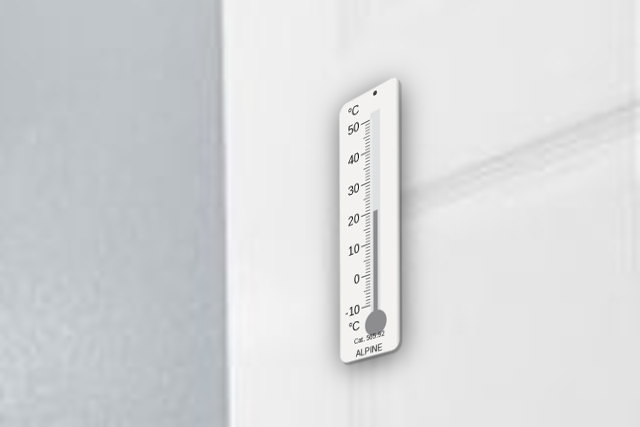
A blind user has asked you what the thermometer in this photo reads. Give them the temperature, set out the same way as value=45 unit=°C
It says value=20 unit=°C
